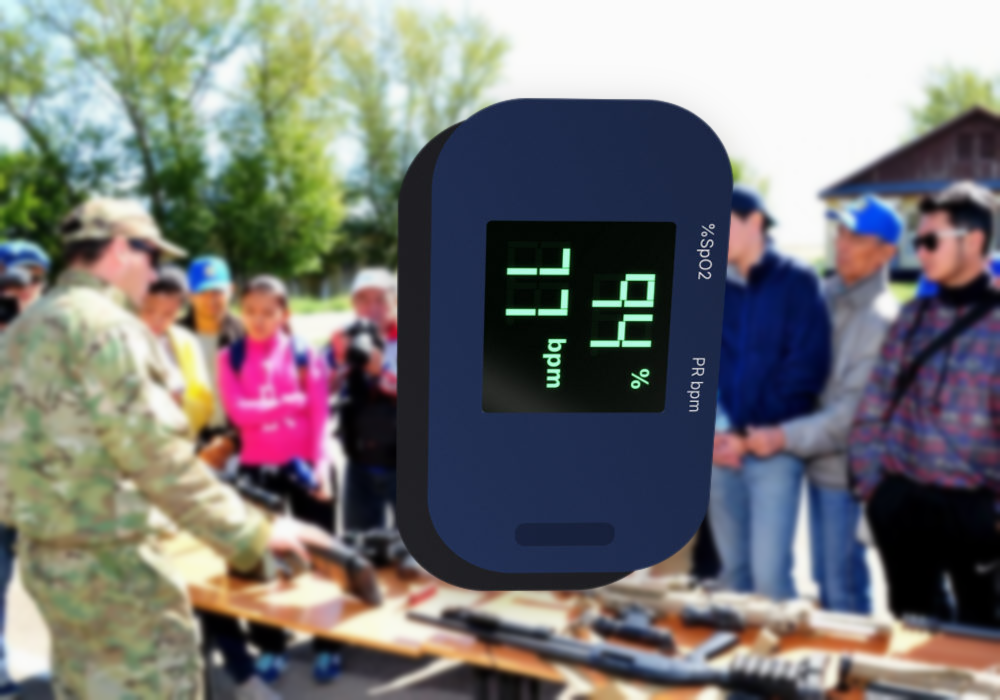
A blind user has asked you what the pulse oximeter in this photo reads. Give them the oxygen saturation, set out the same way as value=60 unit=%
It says value=94 unit=%
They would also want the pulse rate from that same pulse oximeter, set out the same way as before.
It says value=77 unit=bpm
